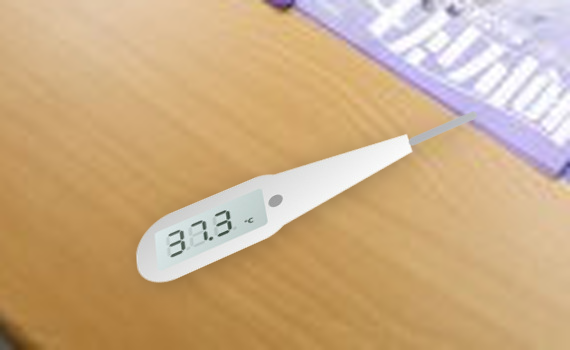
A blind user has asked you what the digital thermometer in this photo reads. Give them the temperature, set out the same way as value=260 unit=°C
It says value=37.3 unit=°C
